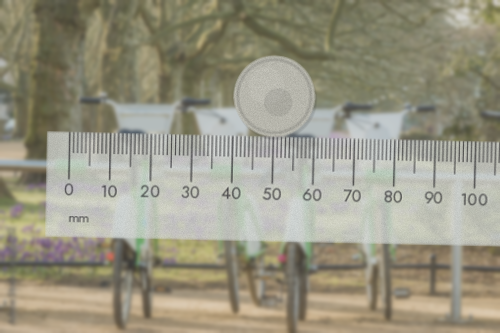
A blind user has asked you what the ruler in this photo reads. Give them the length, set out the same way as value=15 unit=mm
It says value=20 unit=mm
